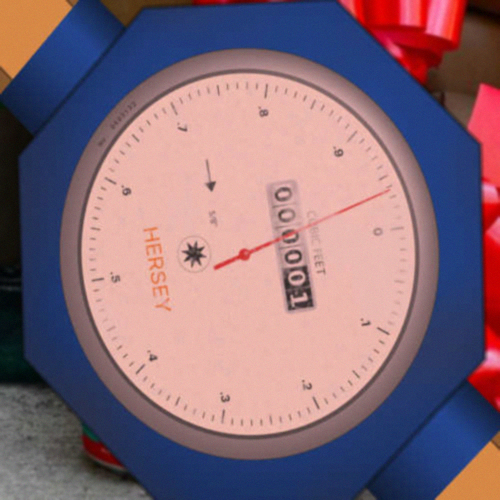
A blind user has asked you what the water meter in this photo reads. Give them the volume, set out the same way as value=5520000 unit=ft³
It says value=0.96 unit=ft³
